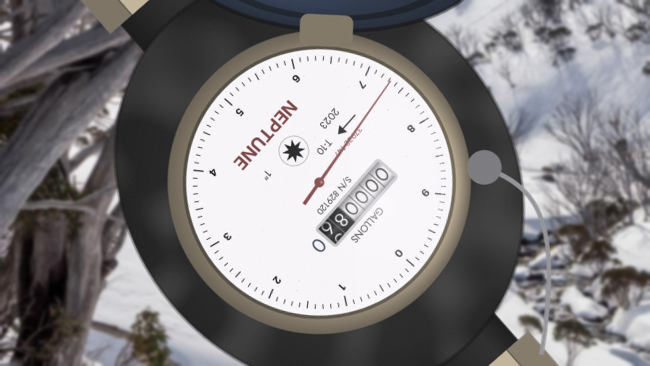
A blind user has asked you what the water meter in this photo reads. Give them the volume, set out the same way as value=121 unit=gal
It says value=857.3 unit=gal
